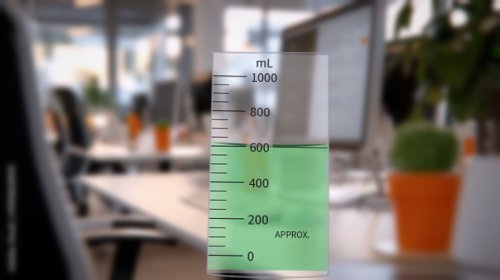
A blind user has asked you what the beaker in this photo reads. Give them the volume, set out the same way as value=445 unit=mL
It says value=600 unit=mL
